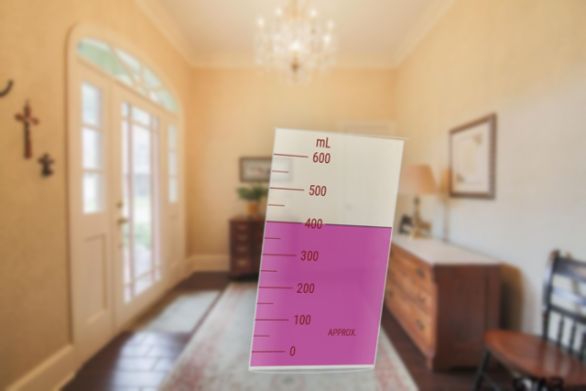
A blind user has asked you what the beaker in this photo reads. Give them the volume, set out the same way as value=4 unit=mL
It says value=400 unit=mL
